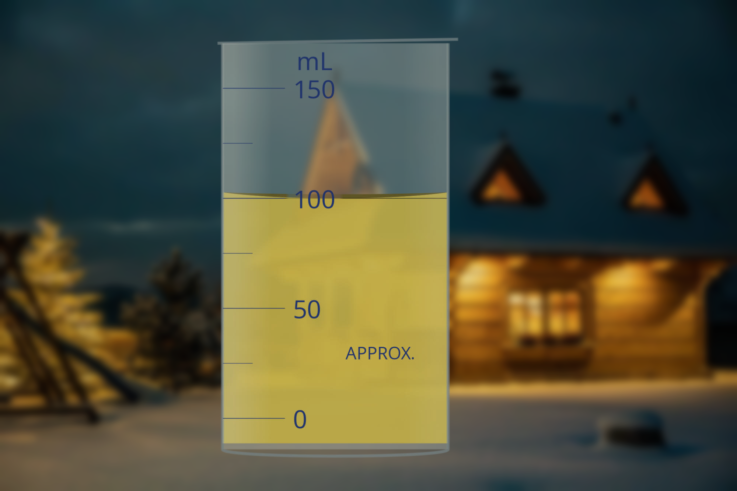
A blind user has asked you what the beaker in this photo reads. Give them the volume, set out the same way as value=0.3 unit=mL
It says value=100 unit=mL
